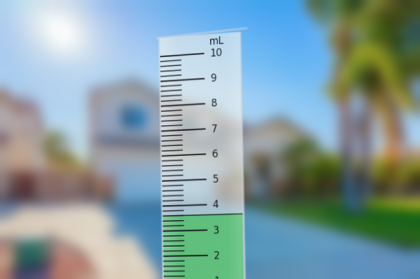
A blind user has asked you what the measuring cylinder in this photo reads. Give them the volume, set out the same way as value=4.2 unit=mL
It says value=3.6 unit=mL
